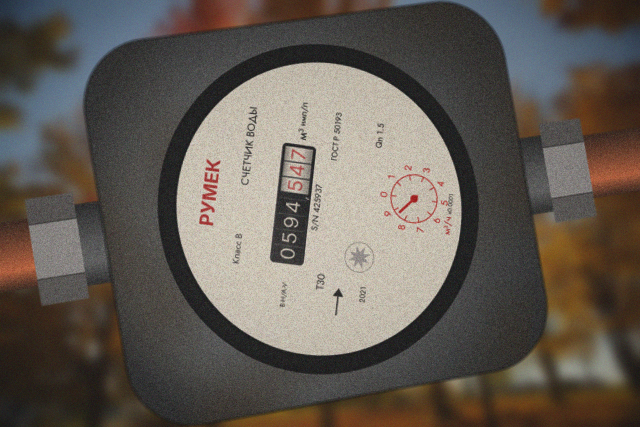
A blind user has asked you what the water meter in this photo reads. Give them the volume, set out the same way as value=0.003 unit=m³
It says value=594.5478 unit=m³
